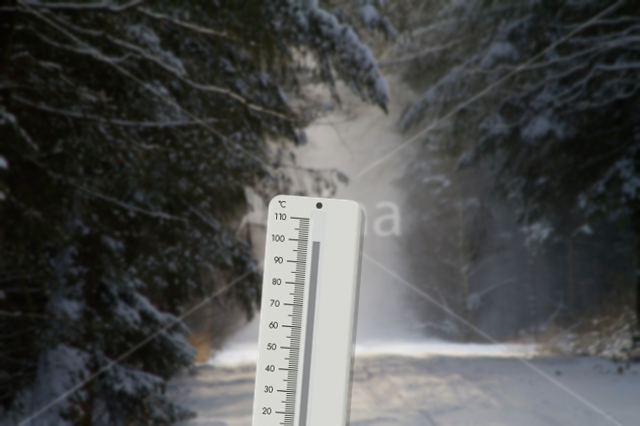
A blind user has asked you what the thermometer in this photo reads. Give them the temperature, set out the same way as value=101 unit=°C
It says value=100 unit=°C
